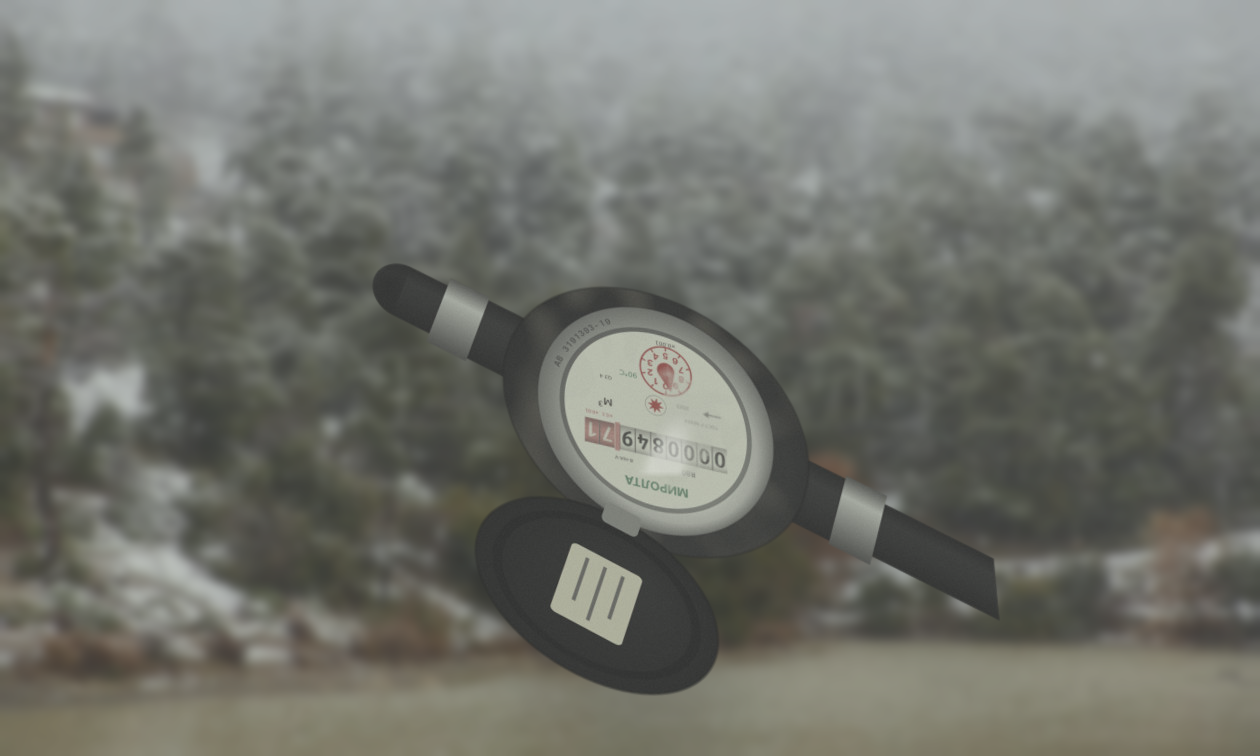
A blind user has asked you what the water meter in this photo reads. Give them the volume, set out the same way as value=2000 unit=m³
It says value=849.709 unit=m³
